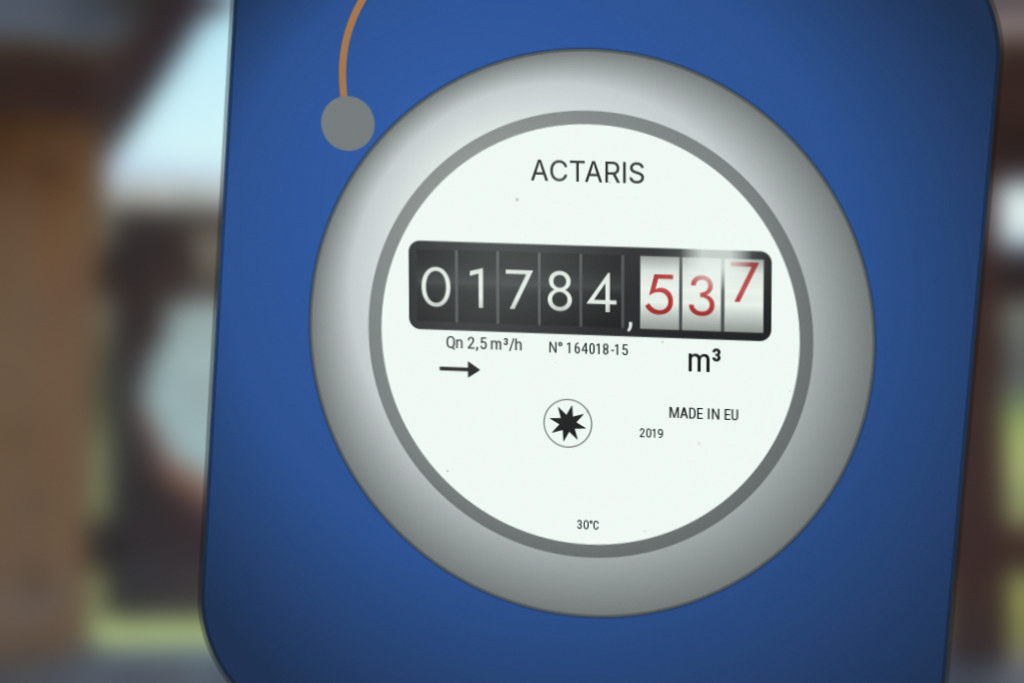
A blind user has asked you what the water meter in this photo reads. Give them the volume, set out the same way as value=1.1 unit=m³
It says value=1784.537 unit=m³
